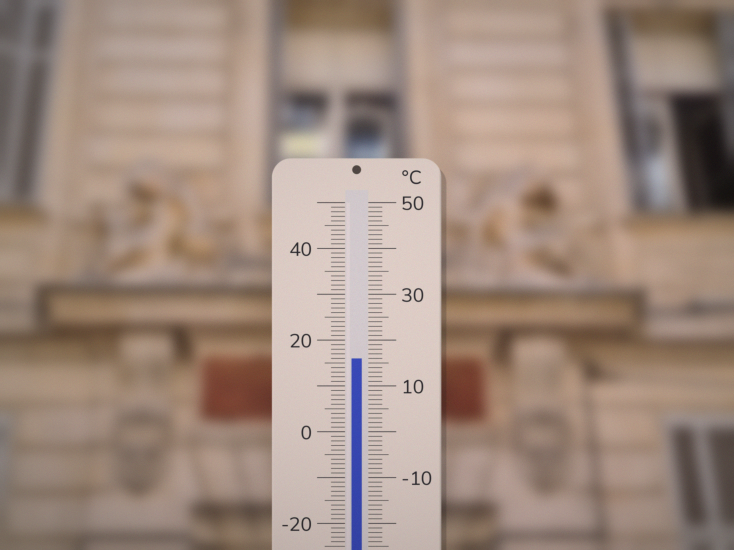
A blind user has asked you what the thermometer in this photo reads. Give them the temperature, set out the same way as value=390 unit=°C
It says value=16 unit=°C
